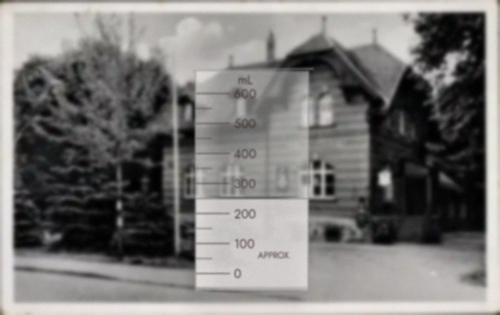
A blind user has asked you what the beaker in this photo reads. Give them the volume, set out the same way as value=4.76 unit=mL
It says value=250 unit=mL
